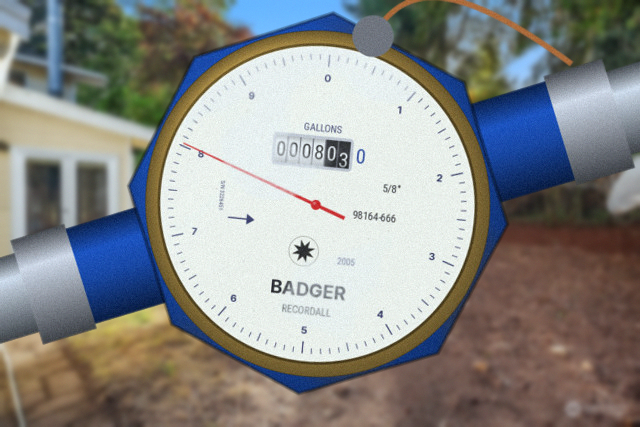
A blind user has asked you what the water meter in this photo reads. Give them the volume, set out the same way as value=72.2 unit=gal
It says value=8028.0 unit=gal
